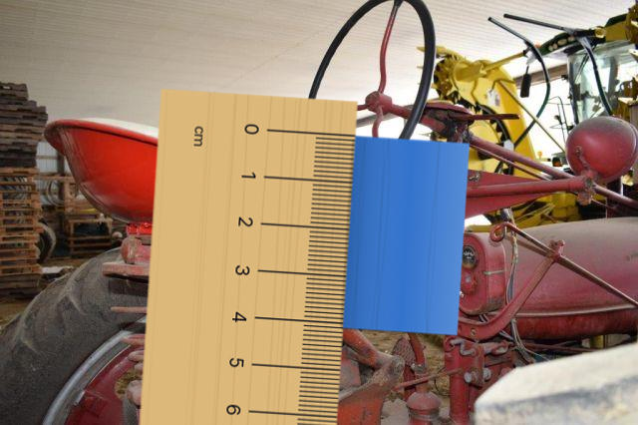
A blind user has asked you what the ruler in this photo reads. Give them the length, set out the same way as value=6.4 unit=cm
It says value=4.1 unit=cm
